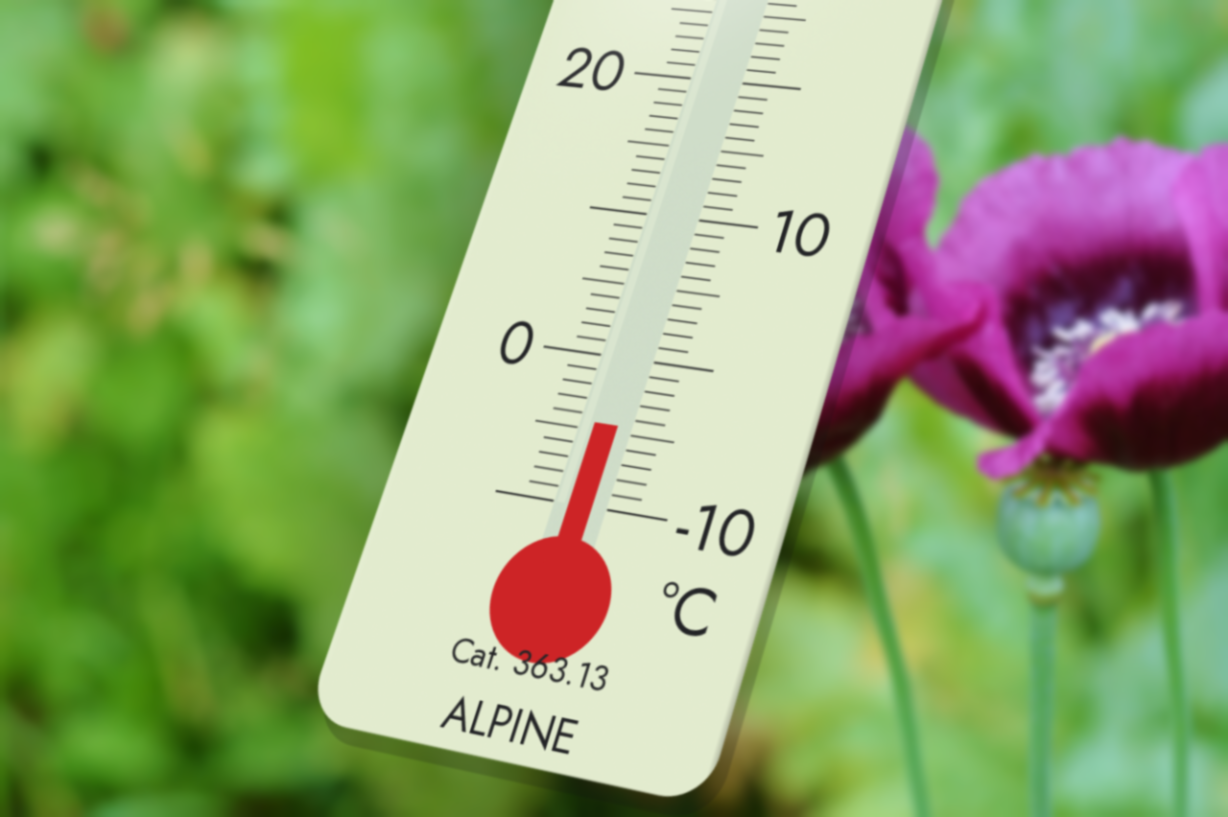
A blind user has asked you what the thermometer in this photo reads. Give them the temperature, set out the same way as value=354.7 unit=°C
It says value=-4.5 unit=°C
